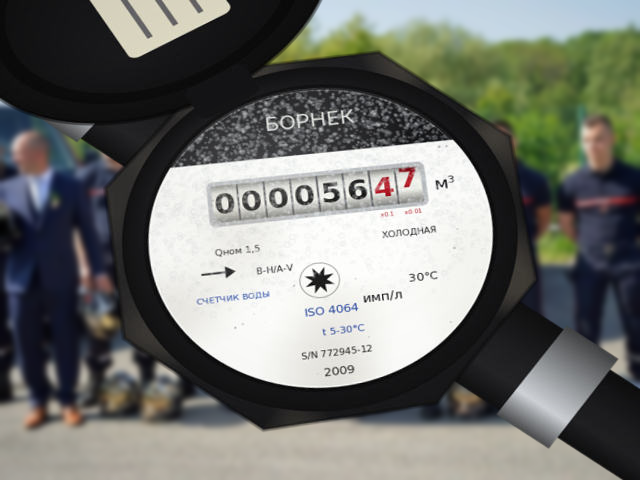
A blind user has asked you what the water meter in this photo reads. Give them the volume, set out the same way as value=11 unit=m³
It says value=56.47 unit=m³
